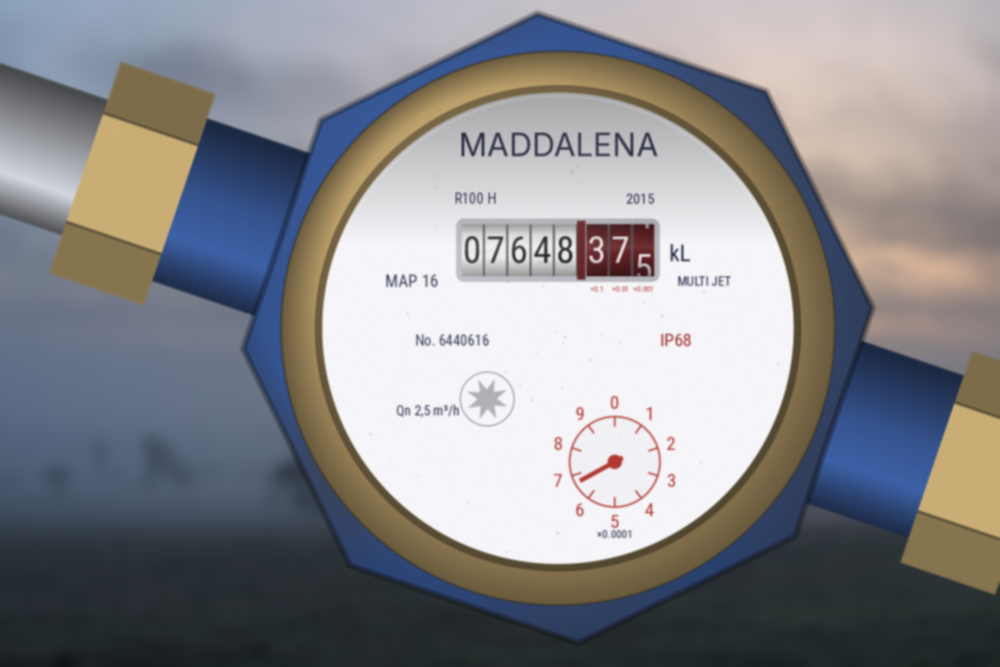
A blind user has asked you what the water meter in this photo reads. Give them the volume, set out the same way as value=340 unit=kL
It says value=7648.3746 unit=kL
